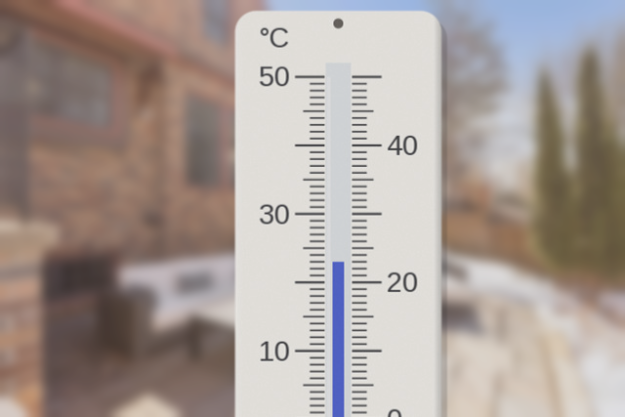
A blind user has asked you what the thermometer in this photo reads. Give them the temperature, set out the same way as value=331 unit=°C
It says value=23 unit=°C
